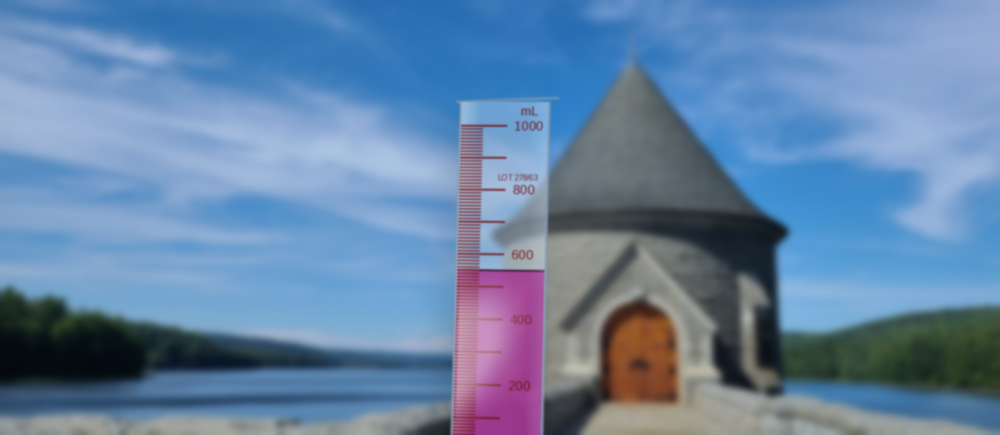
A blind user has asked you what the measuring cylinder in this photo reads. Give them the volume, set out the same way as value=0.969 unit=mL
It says value=550 unit=mL
